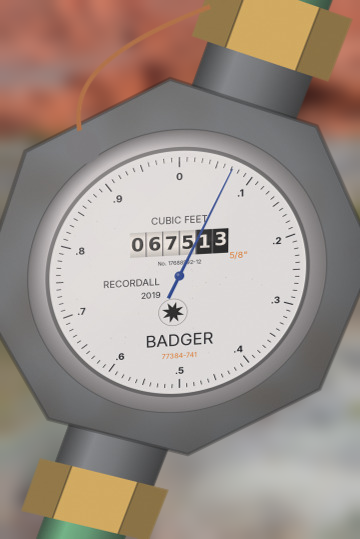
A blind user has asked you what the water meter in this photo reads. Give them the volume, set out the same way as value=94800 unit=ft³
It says value=67513.07 unit=ft³
